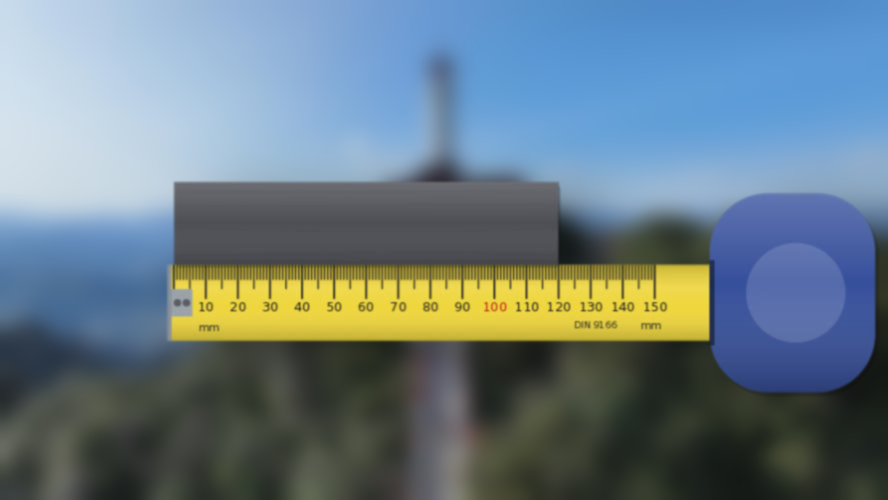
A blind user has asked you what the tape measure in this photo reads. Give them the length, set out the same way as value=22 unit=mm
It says value=120 unit=mm
